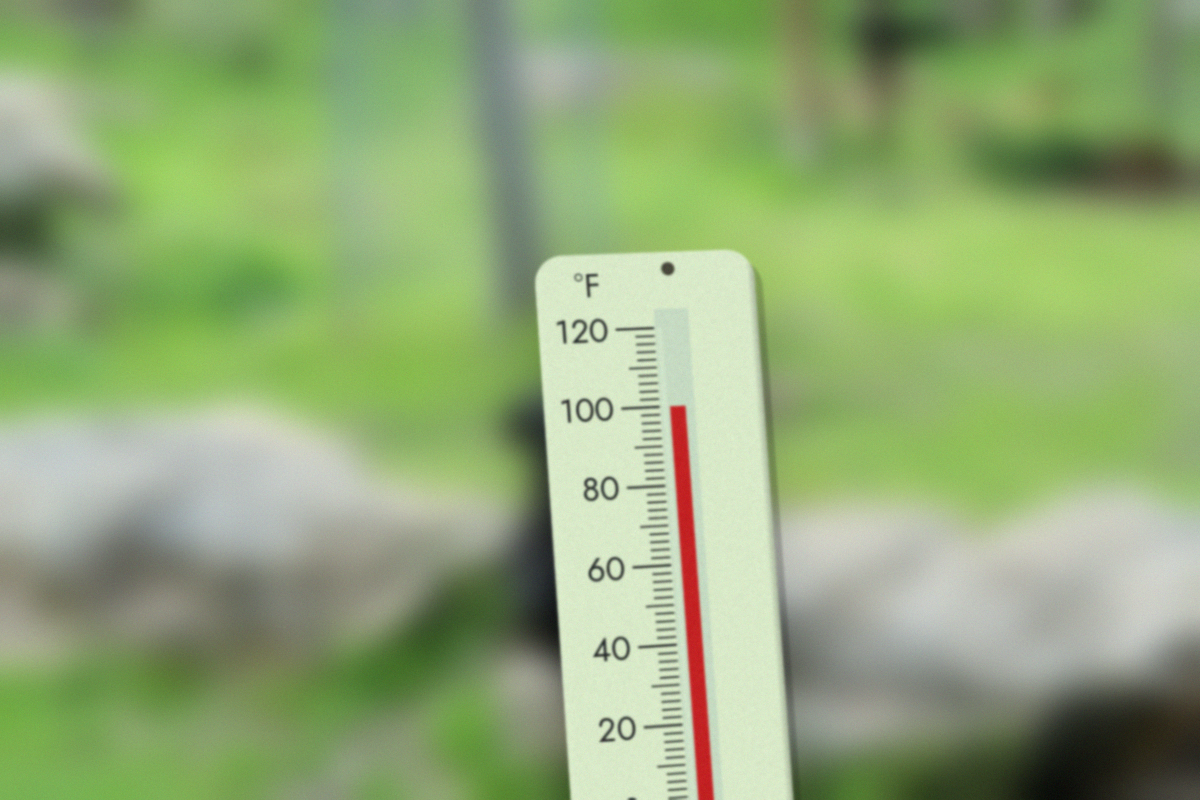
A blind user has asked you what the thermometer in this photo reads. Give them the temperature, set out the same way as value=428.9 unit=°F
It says value=100 unit=°F
